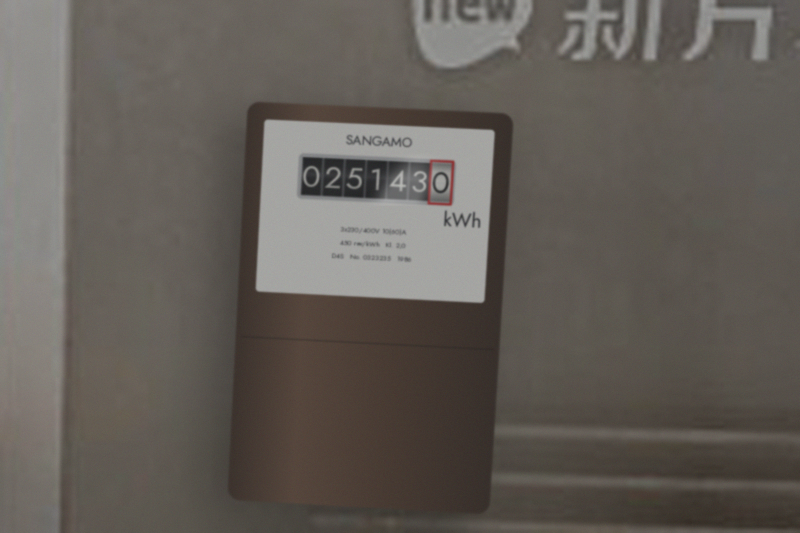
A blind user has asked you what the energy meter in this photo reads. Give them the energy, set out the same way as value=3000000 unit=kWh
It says value=25143.0 unit=kWh
